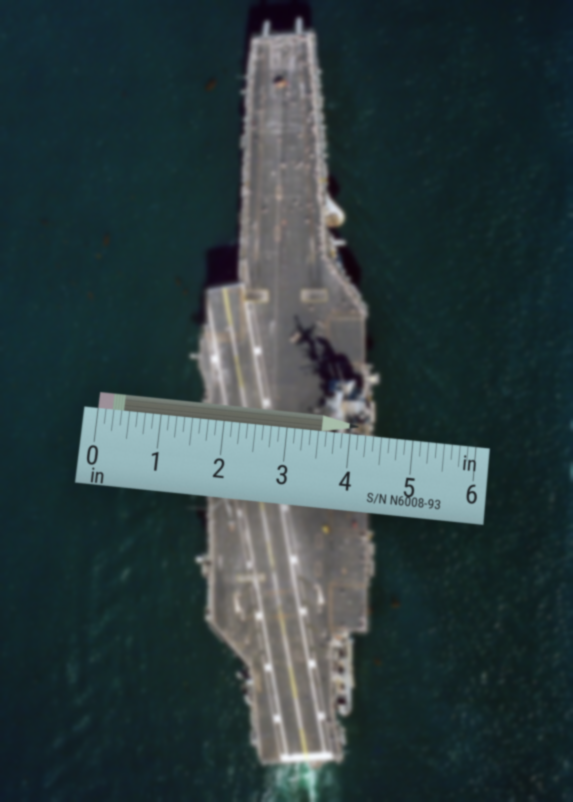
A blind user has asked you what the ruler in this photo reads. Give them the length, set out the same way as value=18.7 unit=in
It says value=4.125 unit=in
